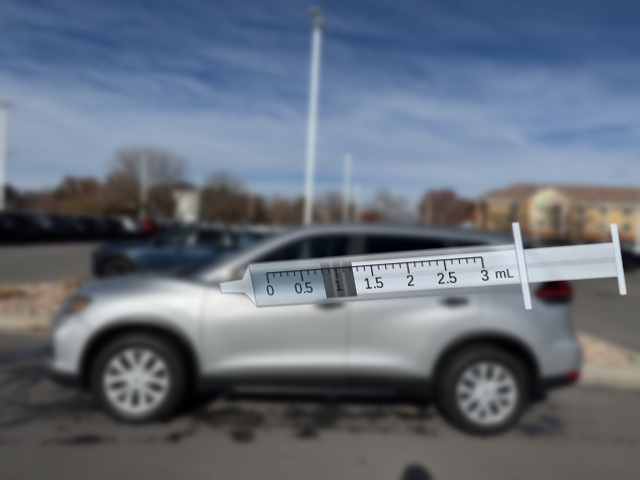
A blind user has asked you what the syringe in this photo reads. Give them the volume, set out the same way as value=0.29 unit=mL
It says value=0.8 unit=mL
